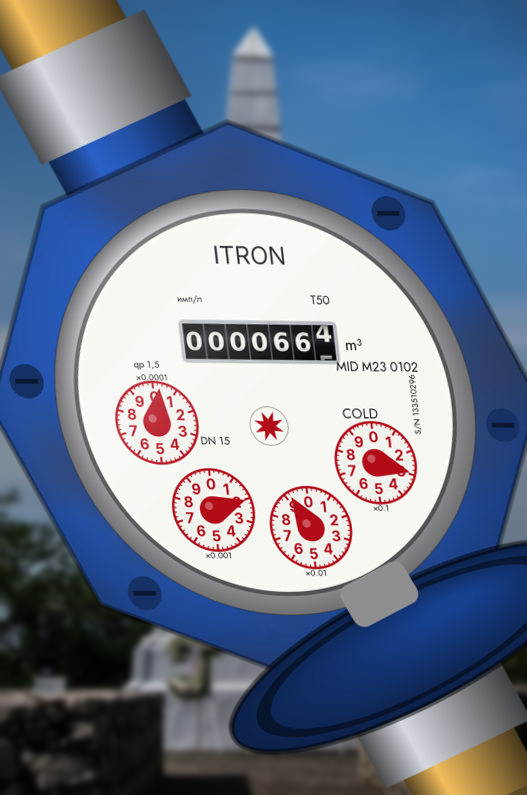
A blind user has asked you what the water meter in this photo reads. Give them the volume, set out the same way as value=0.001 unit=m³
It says value=664.2920 unit=m³
